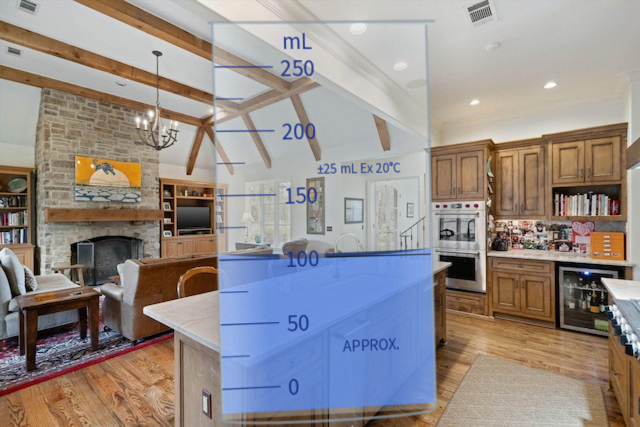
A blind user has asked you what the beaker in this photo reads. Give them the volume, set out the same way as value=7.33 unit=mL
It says value=100 unit=mL
